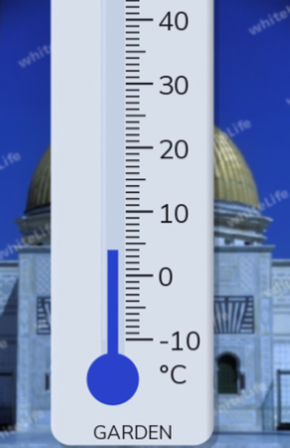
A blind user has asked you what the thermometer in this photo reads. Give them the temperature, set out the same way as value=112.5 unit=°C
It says value=4 unit=°C
